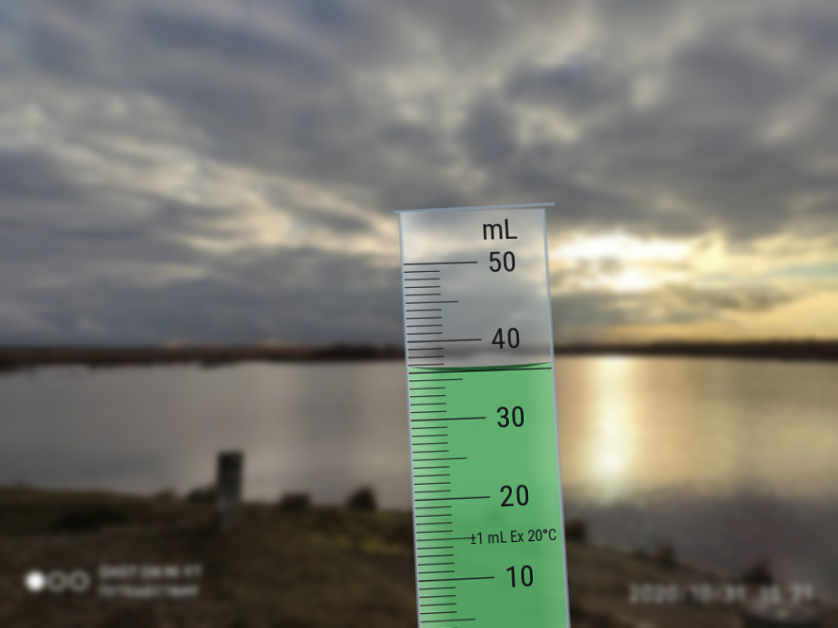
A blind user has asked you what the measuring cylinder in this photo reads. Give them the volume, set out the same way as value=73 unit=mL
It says value=36 unit=mL
